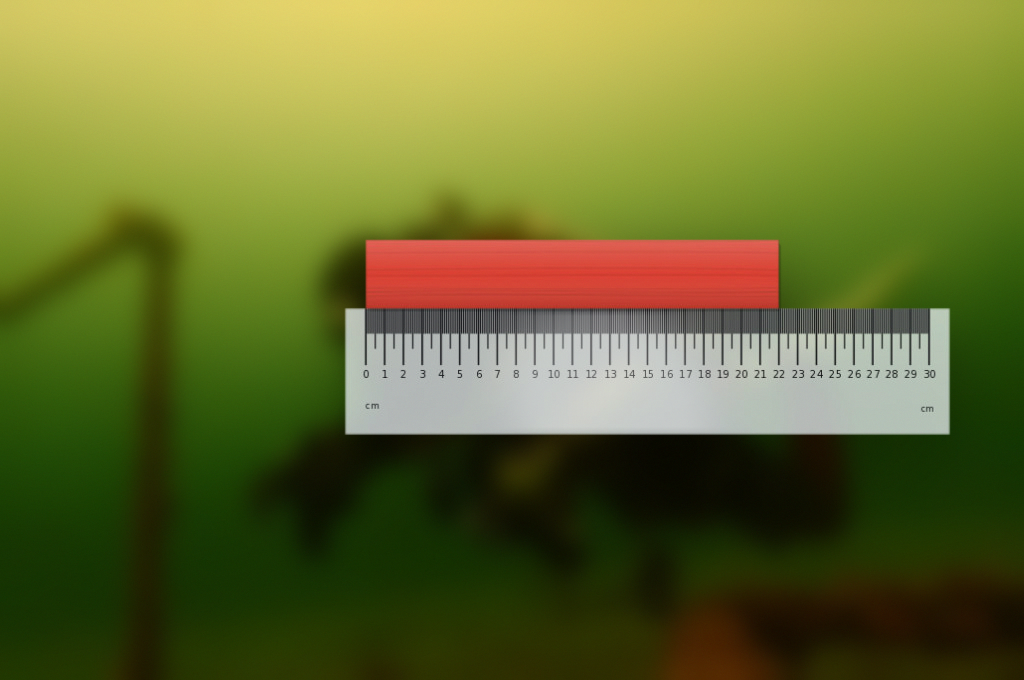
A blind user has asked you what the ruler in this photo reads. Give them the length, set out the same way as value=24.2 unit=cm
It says value=22 unit=cm
